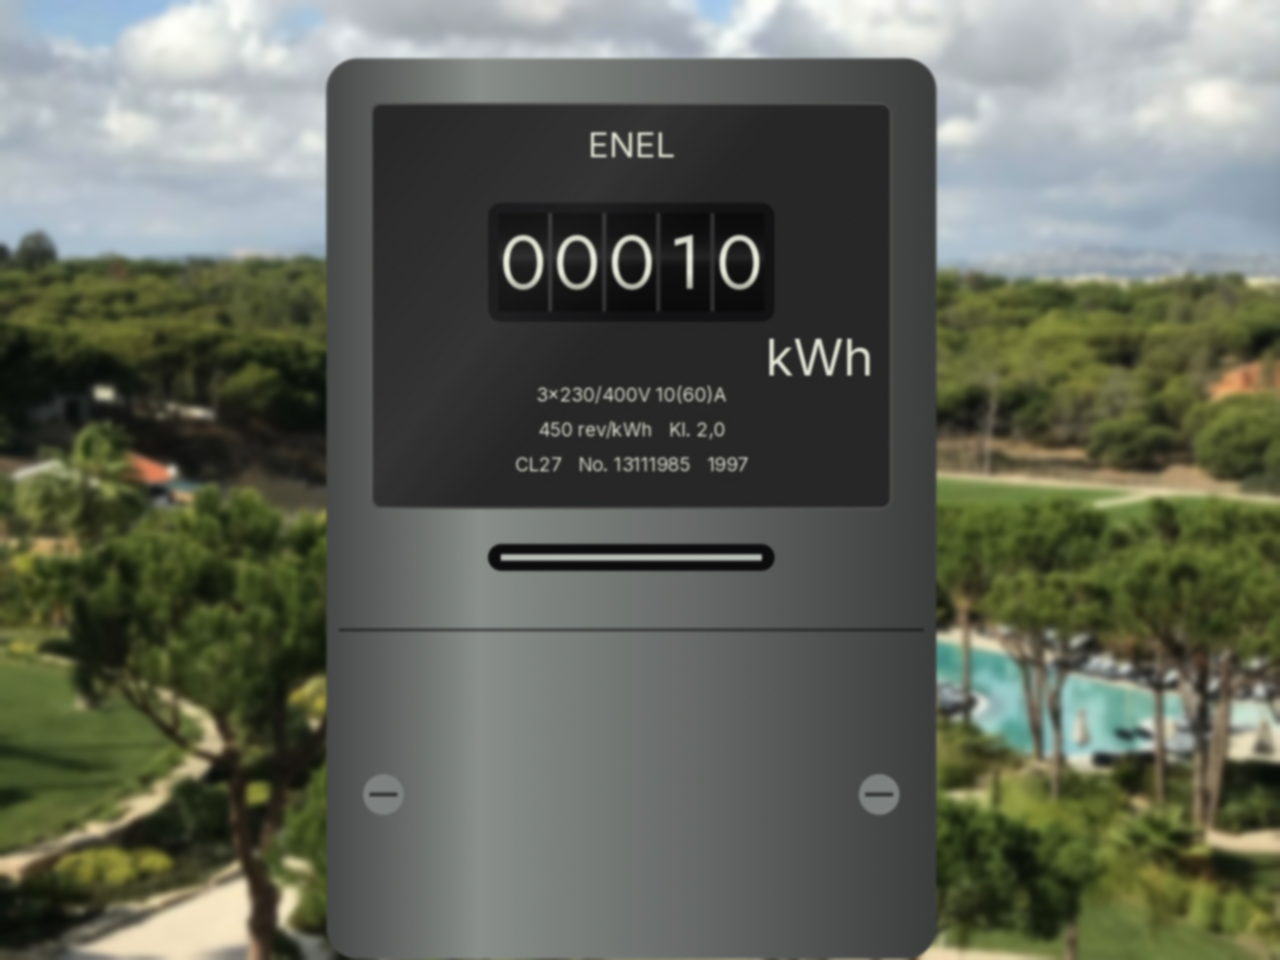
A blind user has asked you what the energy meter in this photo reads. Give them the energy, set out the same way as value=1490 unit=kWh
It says value=10 unit=kWh
